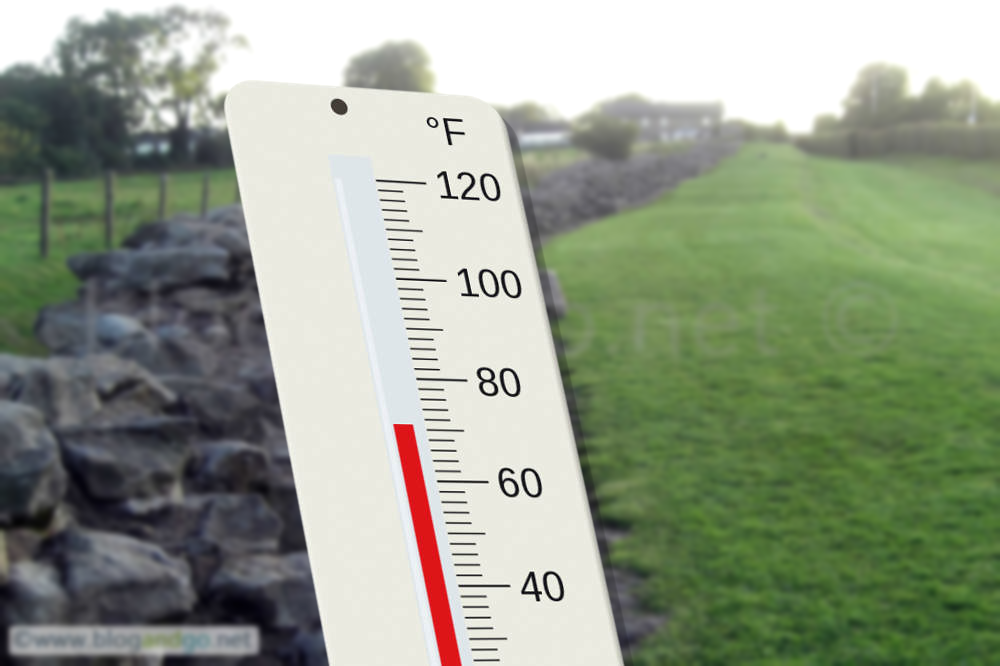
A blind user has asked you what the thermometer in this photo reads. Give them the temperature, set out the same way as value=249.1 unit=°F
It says value=71 unit=°F
